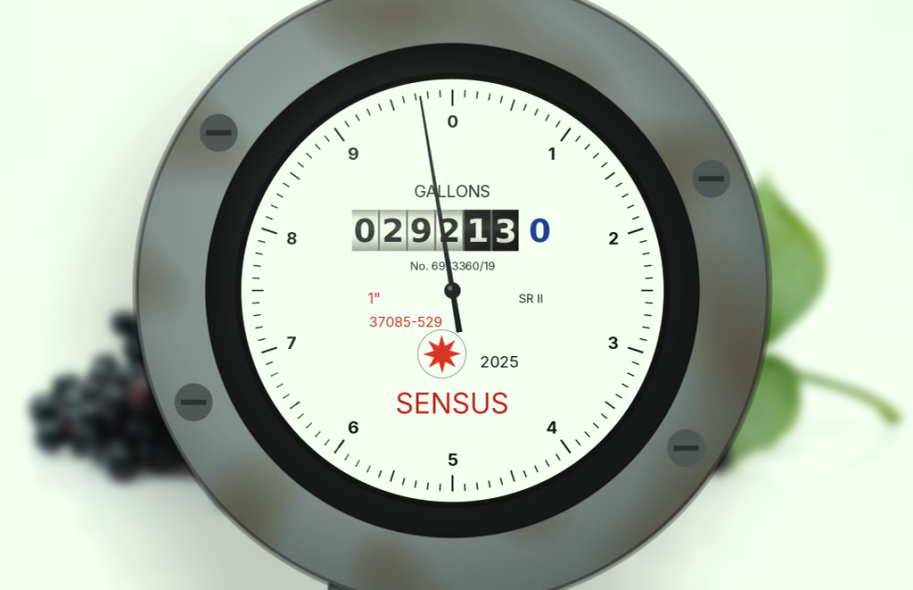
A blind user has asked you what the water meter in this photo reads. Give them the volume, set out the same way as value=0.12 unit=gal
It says value=292129.7 unit=gal
